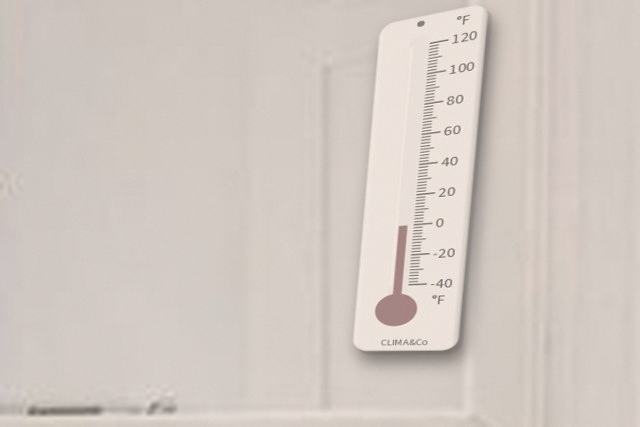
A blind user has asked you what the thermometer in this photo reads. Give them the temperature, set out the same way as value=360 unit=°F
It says value=0 unit=°F
